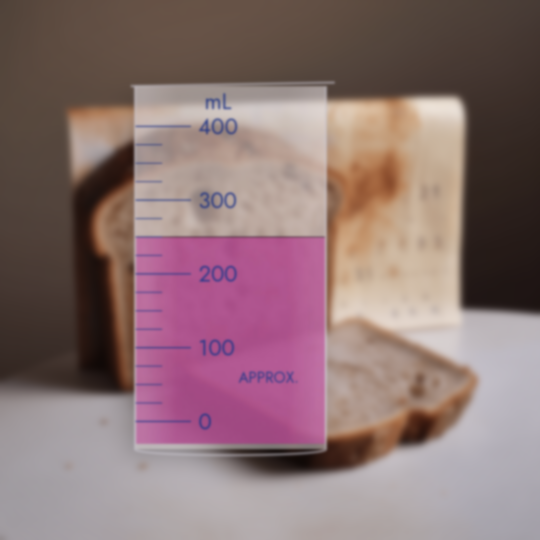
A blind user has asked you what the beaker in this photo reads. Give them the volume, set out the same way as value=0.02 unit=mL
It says value=250 unit=mL
